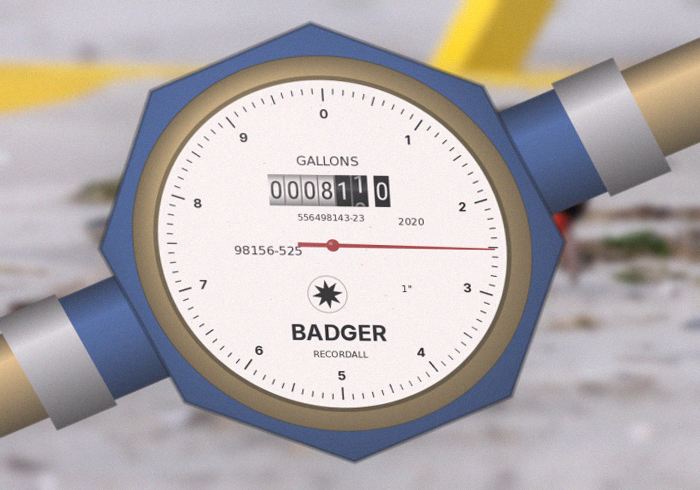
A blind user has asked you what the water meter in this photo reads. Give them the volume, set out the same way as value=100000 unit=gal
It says value=8112.5 unit=gal
